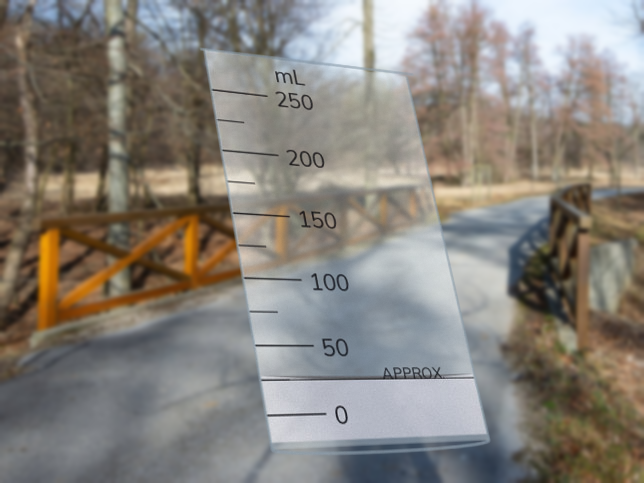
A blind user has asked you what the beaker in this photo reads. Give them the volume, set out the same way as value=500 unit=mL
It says value=25 unit=mL
